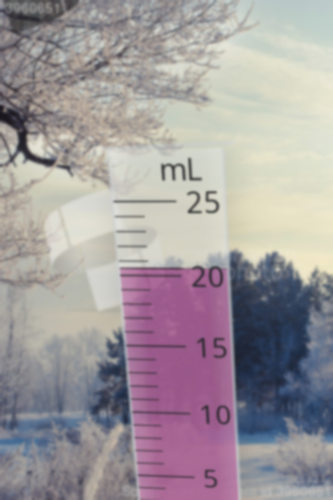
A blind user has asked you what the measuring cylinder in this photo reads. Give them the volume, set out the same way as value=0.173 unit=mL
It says value=20.5 unit=mL
